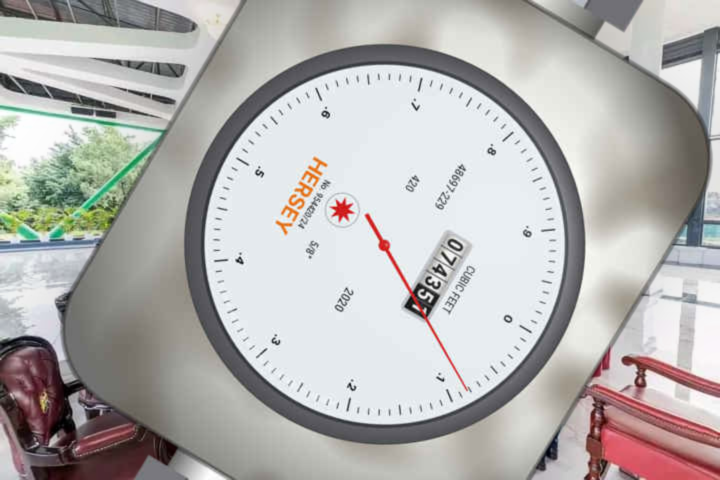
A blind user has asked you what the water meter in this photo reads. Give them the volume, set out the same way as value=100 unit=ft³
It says value=74351.08 unit=ft³
